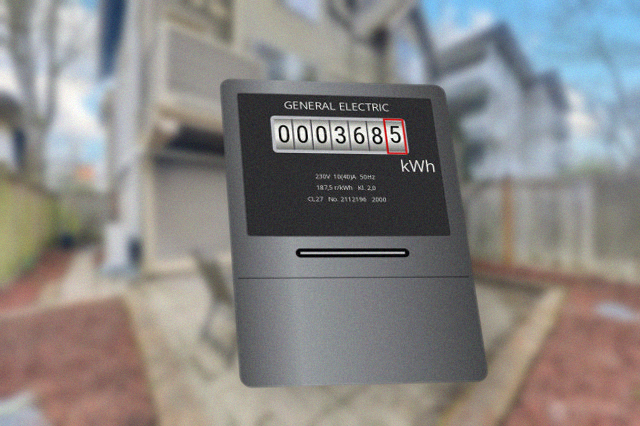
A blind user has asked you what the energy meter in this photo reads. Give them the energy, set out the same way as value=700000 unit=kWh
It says value=368.5 unit=kWh
